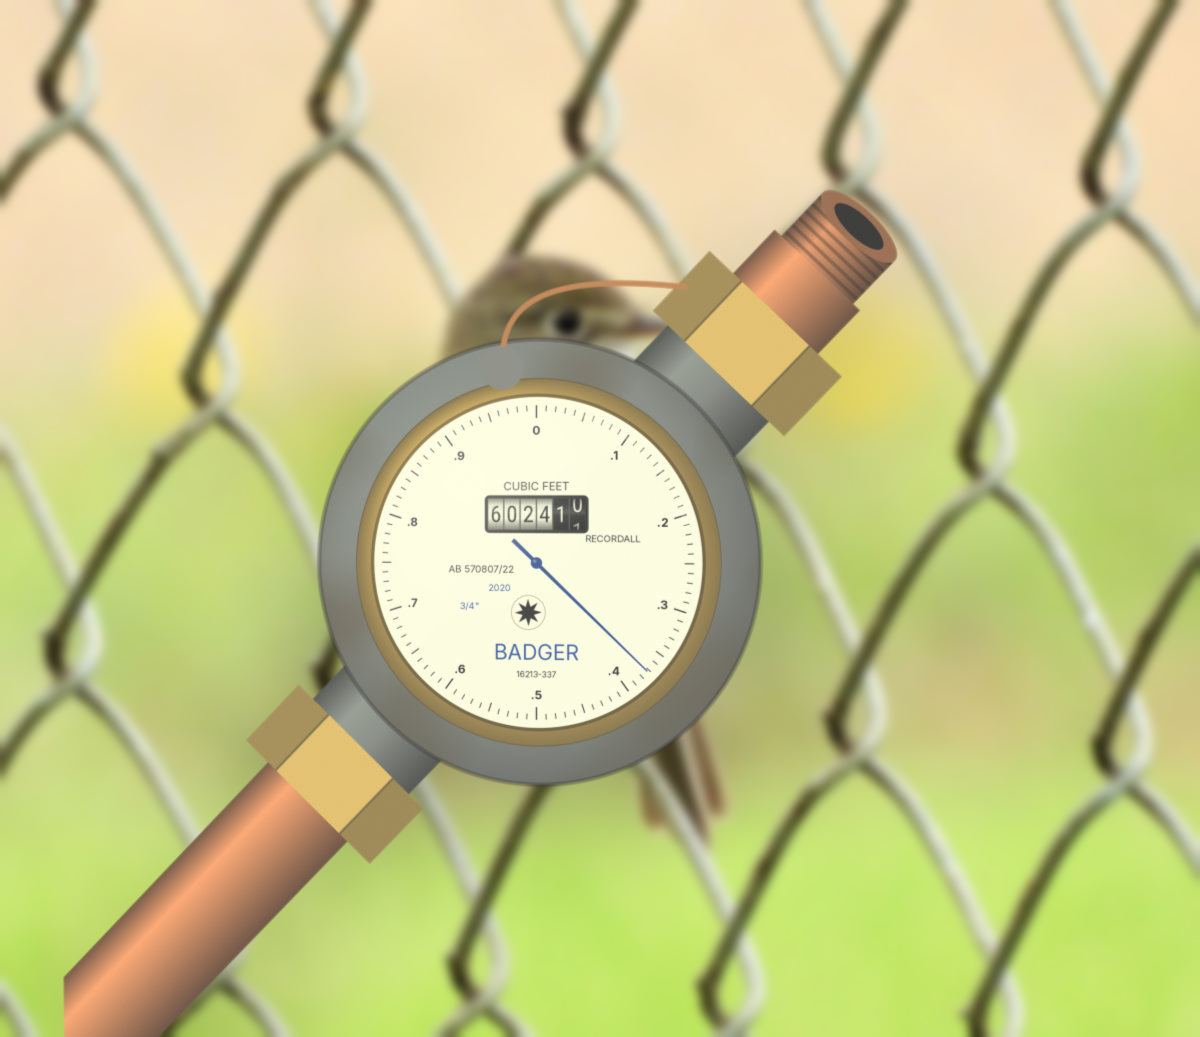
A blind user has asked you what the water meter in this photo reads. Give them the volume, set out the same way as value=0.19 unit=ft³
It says value=602410.37 unit=ft³
